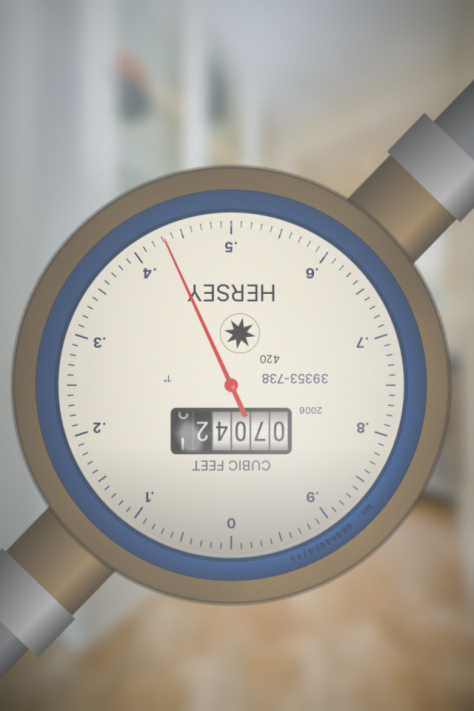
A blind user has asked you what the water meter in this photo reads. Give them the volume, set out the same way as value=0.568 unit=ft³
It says value=70421.43 unit=ft³
